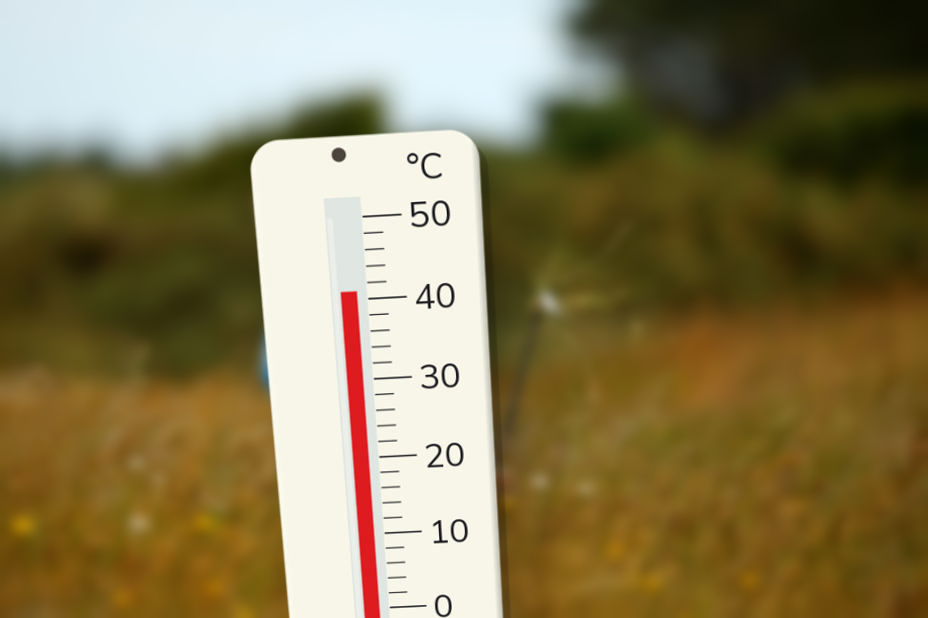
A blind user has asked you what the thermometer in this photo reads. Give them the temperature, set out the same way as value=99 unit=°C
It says value=41 unit=°C
